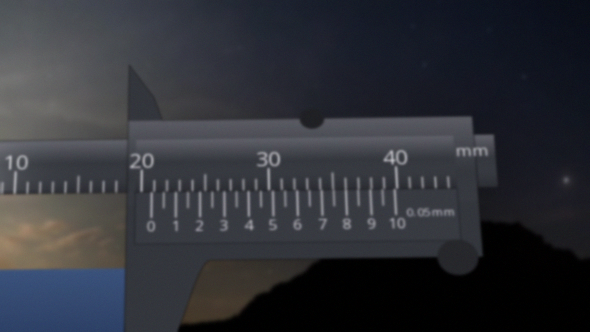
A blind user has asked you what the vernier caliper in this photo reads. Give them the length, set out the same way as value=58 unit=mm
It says value=20.8 unit=mm
